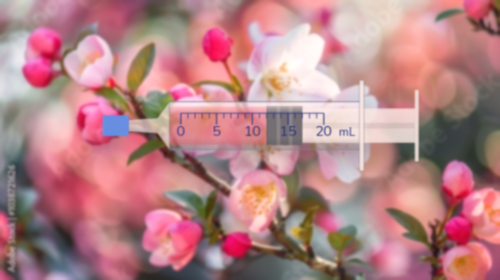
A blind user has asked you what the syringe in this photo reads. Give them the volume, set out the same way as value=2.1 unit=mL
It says value=12 unit=mL
